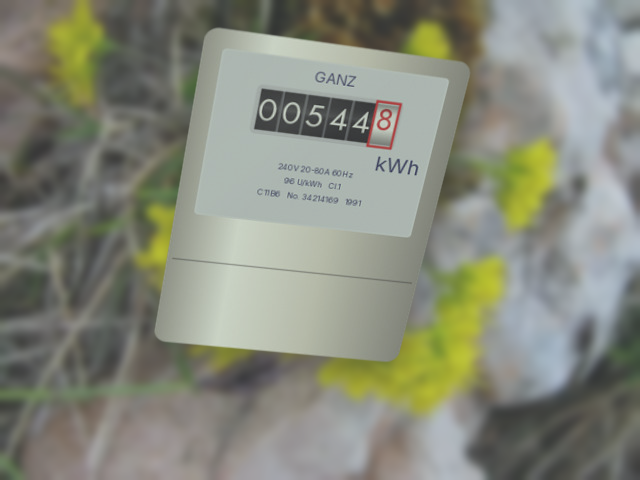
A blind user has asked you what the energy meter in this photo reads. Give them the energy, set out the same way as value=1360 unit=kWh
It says value=544.8 unit=kWh
